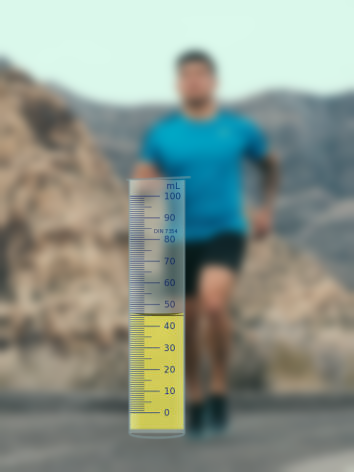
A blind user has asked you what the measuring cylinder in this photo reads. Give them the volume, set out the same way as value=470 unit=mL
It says value=45 unit=mL
